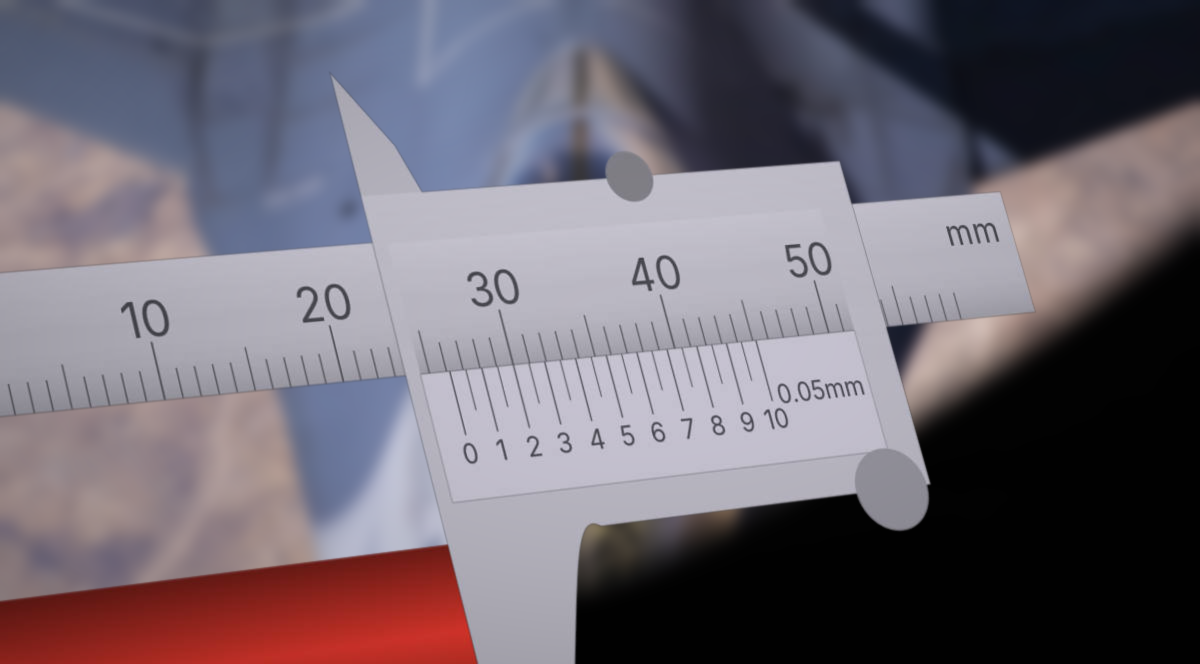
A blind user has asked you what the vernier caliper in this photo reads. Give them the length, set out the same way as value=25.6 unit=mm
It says value=26.2 unit=mm
